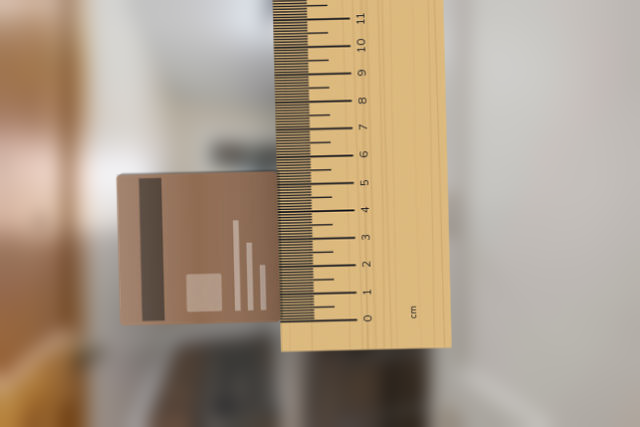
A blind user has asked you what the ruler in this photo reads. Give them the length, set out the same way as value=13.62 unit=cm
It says value=5.5 unit=cm
